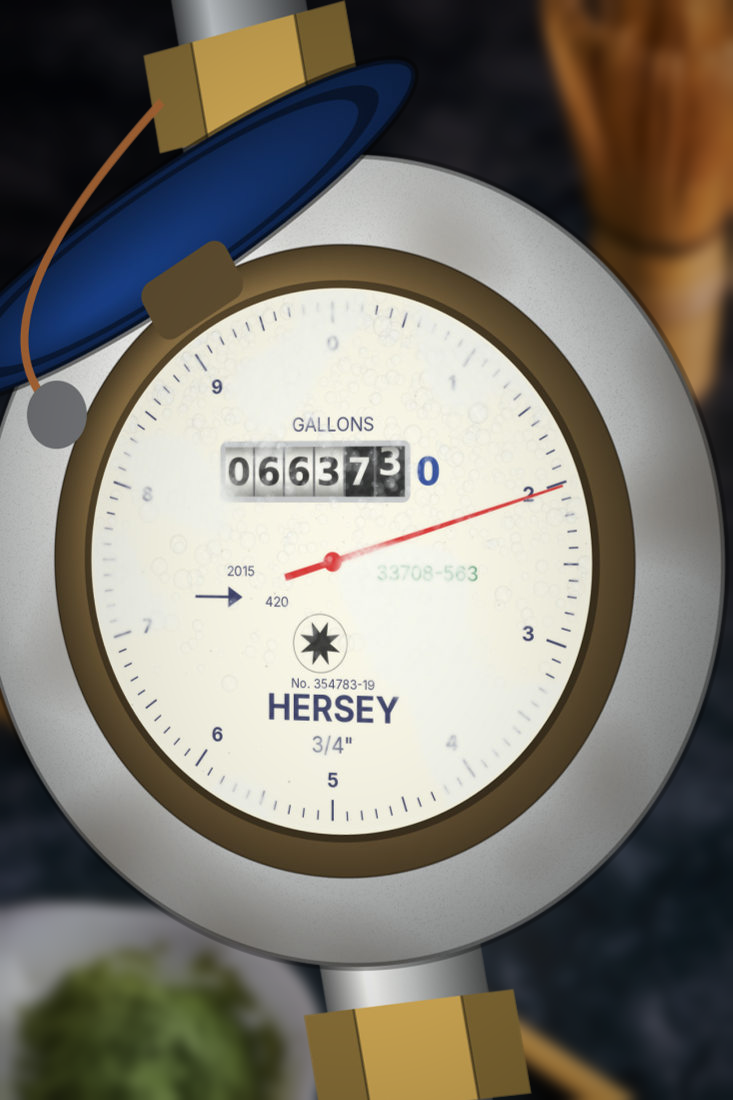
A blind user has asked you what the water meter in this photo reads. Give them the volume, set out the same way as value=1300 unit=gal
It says value=663732.0 unit=gal
